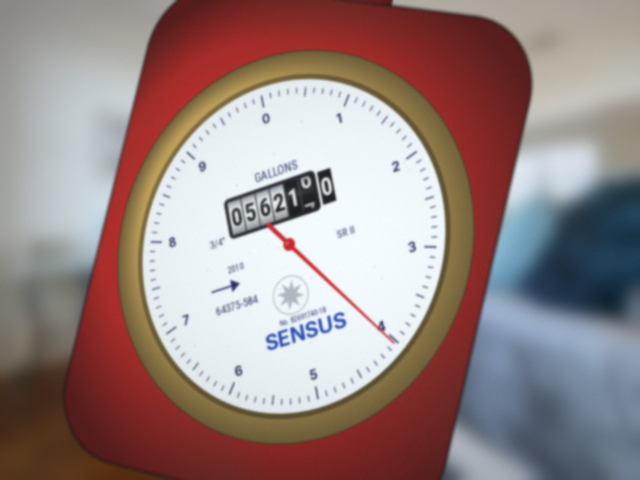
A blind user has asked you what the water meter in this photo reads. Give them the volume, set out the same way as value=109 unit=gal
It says value=562164.0 unit=gal
